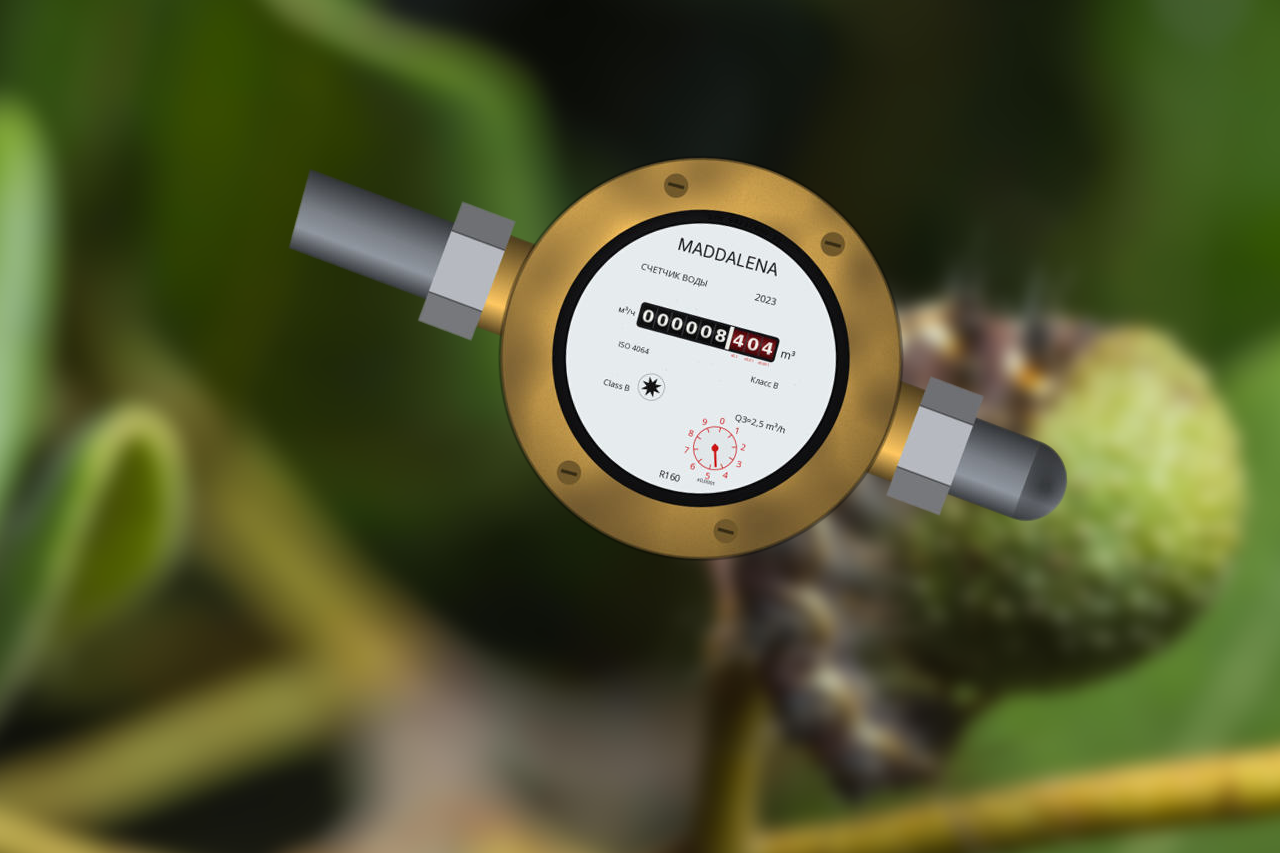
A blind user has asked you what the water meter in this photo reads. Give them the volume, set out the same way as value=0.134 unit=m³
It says value=8.4044 unit=m³
